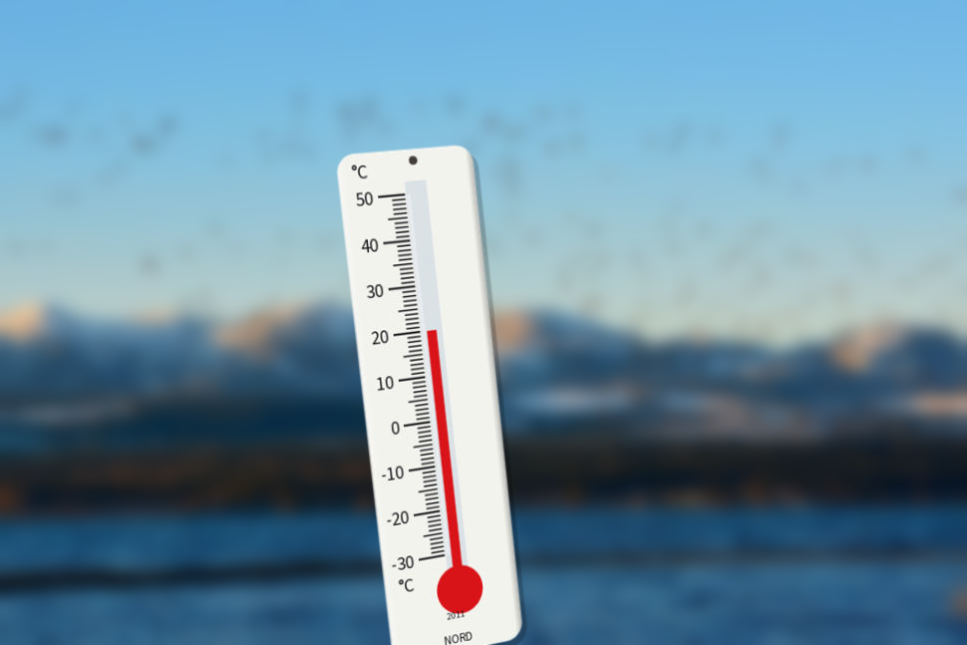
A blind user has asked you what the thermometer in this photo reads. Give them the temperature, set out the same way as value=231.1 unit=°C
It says value=20 unit=°C
